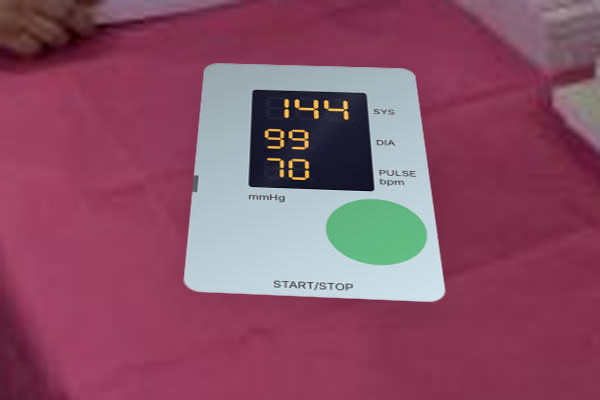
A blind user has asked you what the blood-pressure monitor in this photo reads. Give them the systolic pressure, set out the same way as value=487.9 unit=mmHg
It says value=144 unit=mmHg
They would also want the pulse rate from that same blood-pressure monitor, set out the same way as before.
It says value=70 unit=bpm
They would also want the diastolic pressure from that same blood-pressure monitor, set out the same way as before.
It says value=99 unit=mmHg
